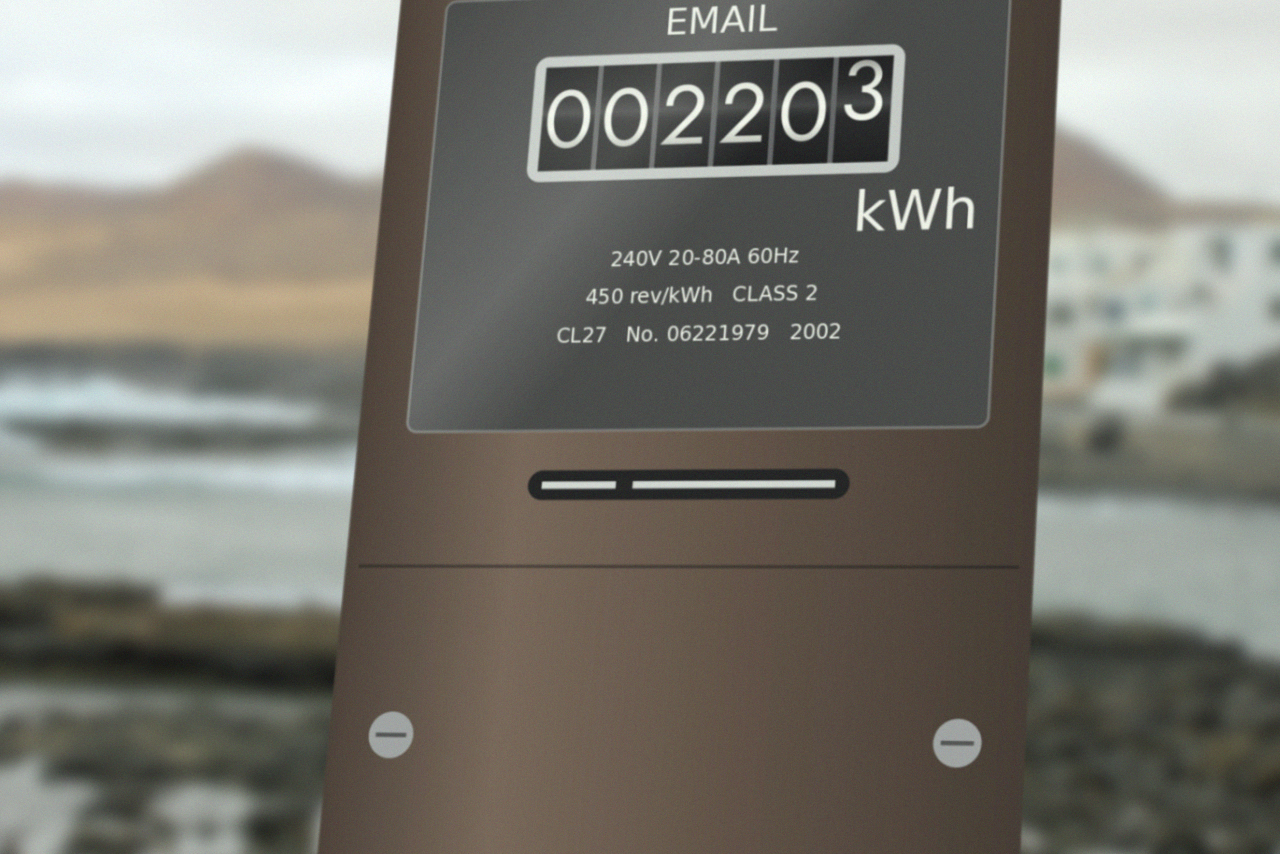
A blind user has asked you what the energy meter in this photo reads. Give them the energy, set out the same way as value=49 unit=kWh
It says value=2203 unit=kWh
